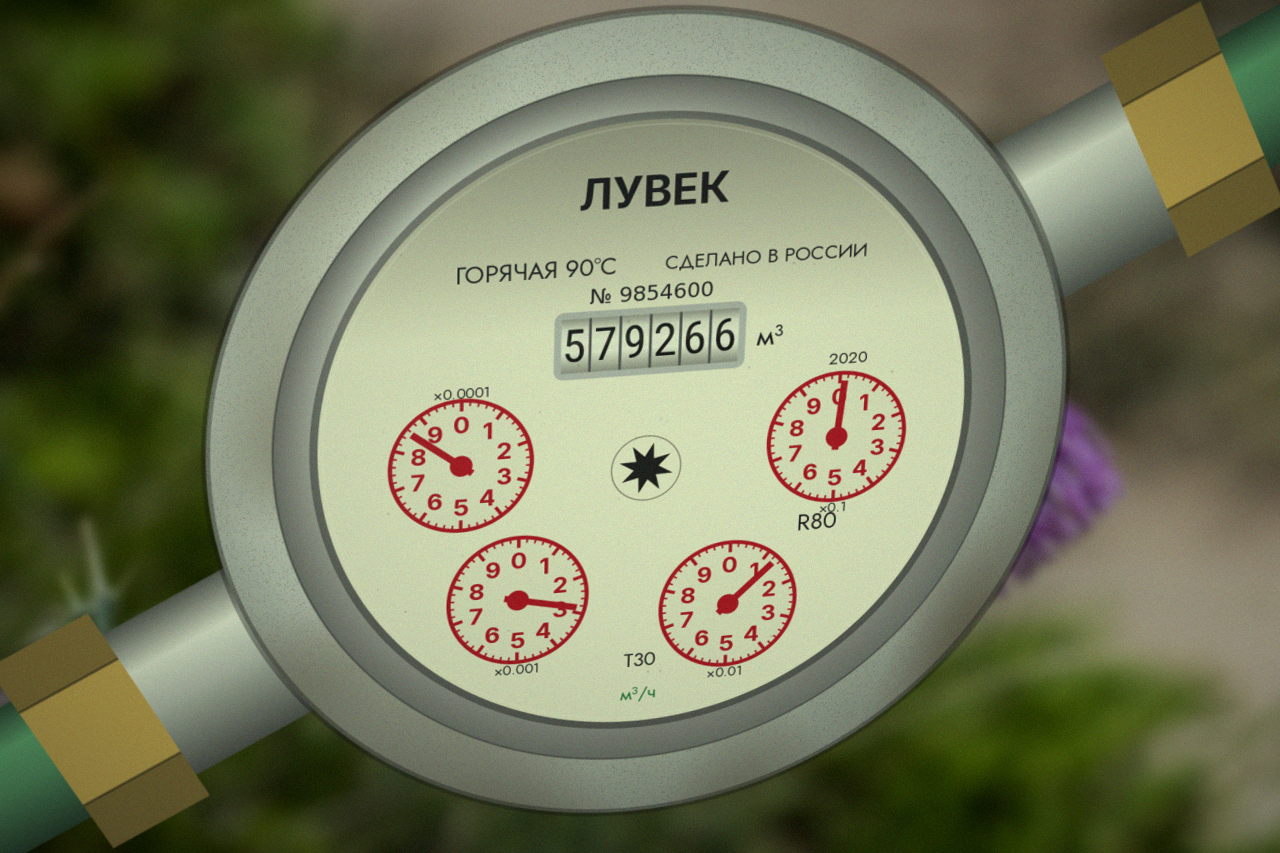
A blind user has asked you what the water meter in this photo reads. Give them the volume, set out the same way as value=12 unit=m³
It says value=579266.0128 unit=m³
